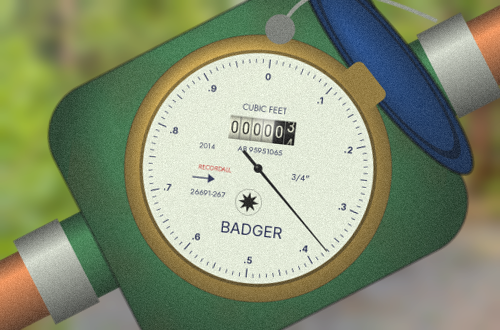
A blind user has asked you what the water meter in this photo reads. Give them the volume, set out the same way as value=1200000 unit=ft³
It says value=3.37 unit=ft³
